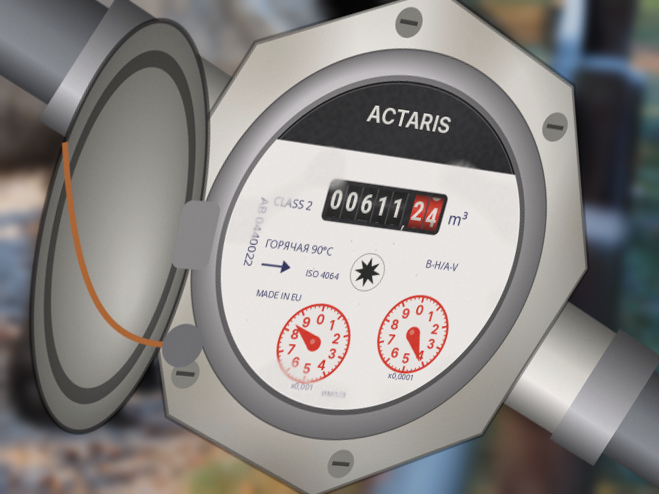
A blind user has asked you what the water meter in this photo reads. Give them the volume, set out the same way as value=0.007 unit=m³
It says value=611.2384 unit=m³
